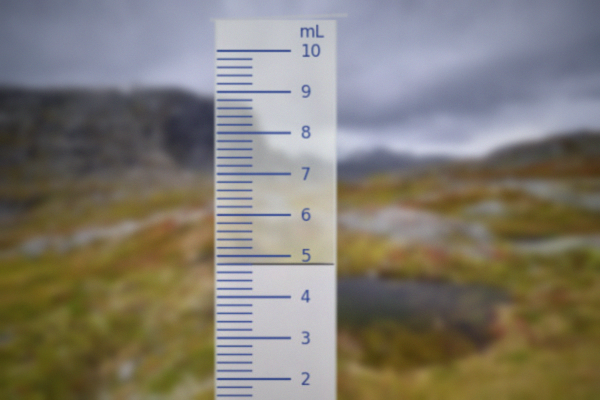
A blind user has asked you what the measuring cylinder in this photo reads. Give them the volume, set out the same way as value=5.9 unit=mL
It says value=4.8 unit=mL
